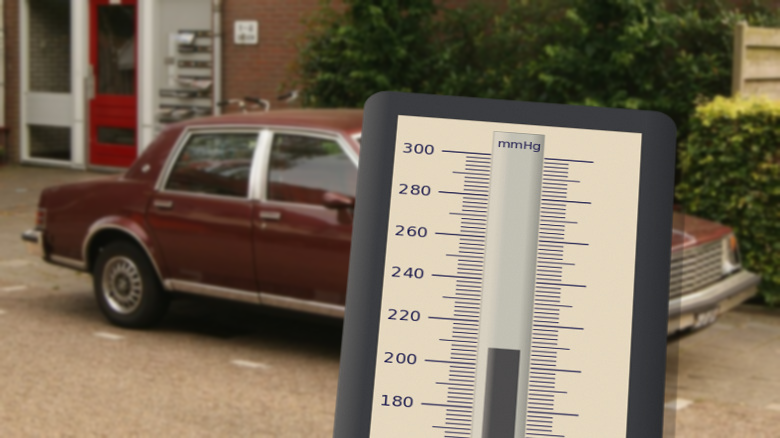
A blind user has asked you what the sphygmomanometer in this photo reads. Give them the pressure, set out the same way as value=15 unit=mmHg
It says value=208 unit=mmHg
